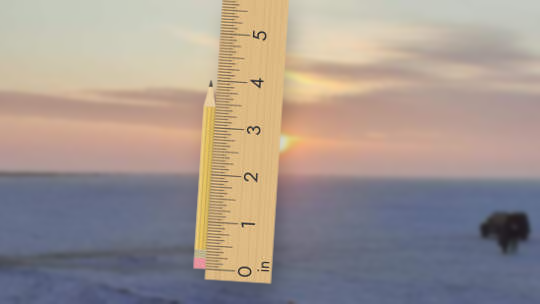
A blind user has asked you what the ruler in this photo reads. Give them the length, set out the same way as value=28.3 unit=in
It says value=4 unit=in
